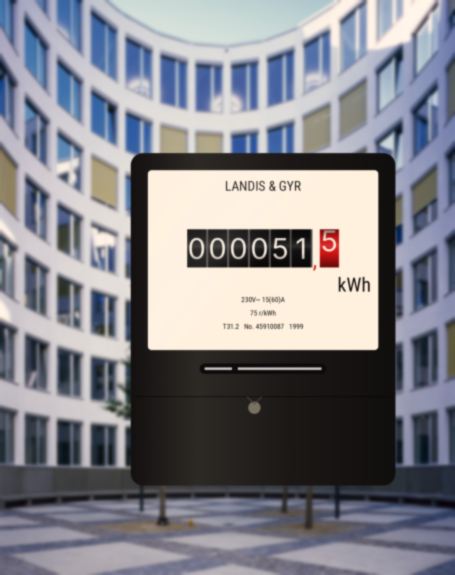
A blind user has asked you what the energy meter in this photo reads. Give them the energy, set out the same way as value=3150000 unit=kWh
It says value=51.5 unit=kWh
